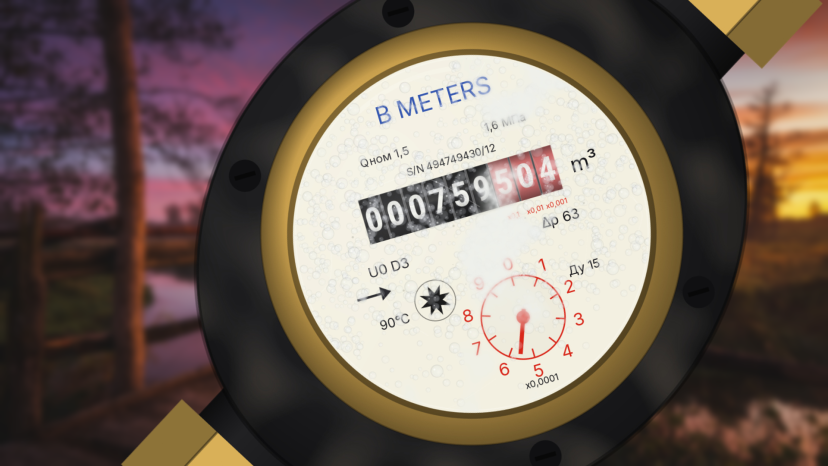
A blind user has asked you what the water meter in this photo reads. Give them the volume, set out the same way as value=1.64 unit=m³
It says value=759.5045 unit=m³
